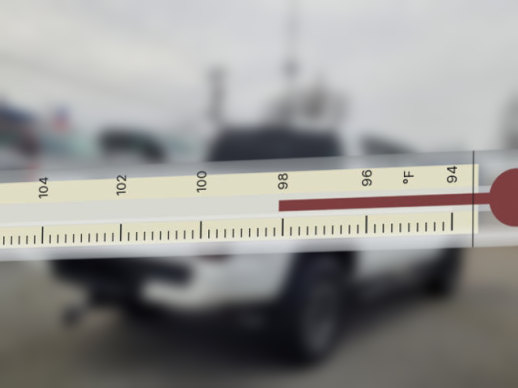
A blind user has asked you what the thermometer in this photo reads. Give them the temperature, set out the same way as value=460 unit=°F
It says value=98.1 unit=°F
